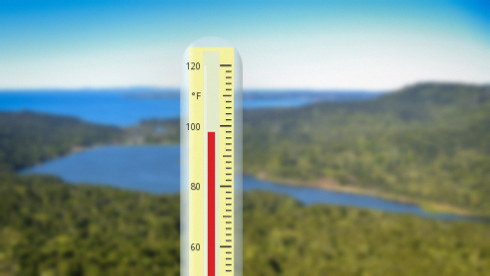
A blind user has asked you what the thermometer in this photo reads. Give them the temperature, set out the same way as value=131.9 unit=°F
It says value=98 unit=°F
